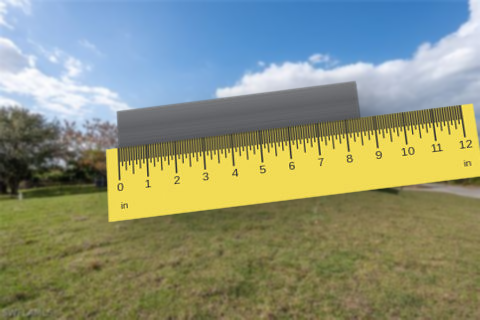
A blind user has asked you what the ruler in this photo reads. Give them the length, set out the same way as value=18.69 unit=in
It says value=8.5 unit=in
